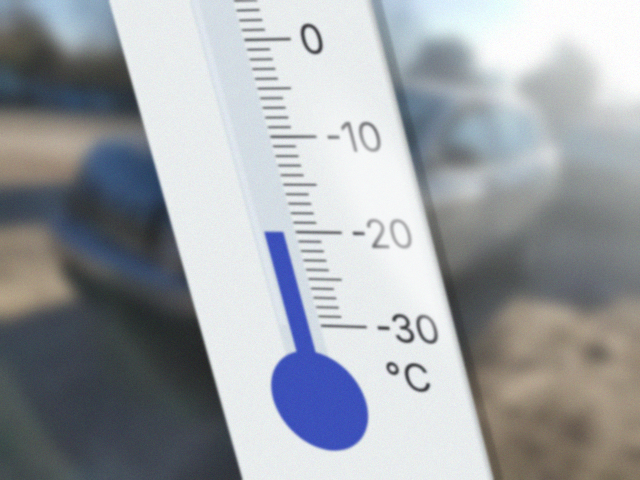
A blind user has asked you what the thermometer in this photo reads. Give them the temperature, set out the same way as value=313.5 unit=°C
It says value=-20 unit=°C
